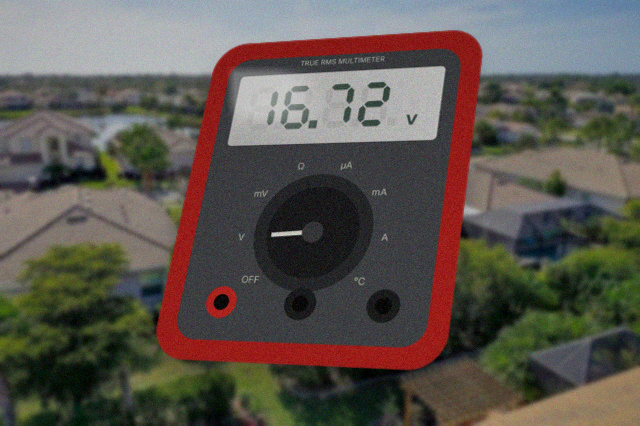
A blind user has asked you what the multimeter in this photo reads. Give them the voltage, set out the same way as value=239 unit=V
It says value=16.72 unit=V
